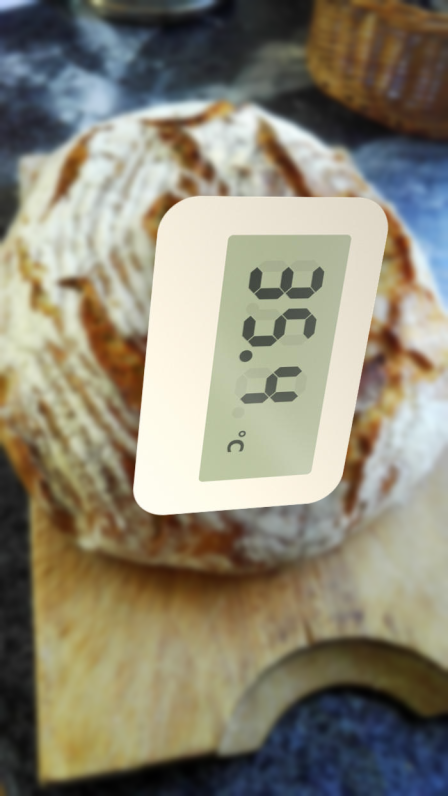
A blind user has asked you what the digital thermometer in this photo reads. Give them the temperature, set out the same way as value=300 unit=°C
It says value=35.4 unit=°C
